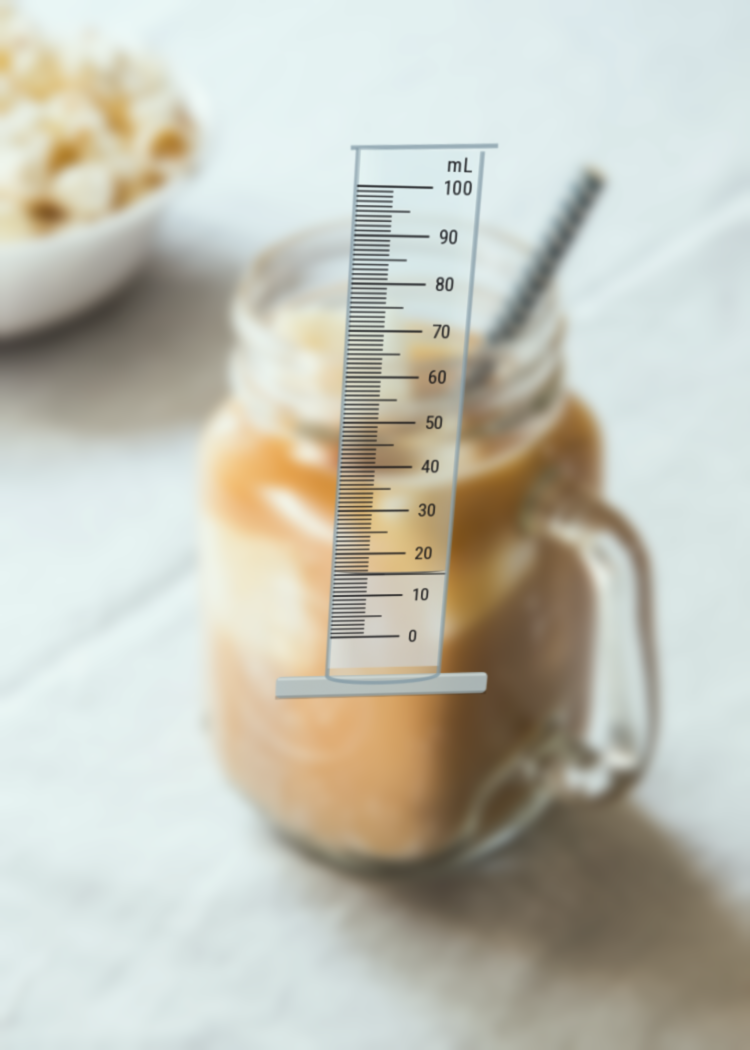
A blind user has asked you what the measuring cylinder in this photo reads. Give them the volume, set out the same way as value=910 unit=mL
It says value=15 unit=mL
